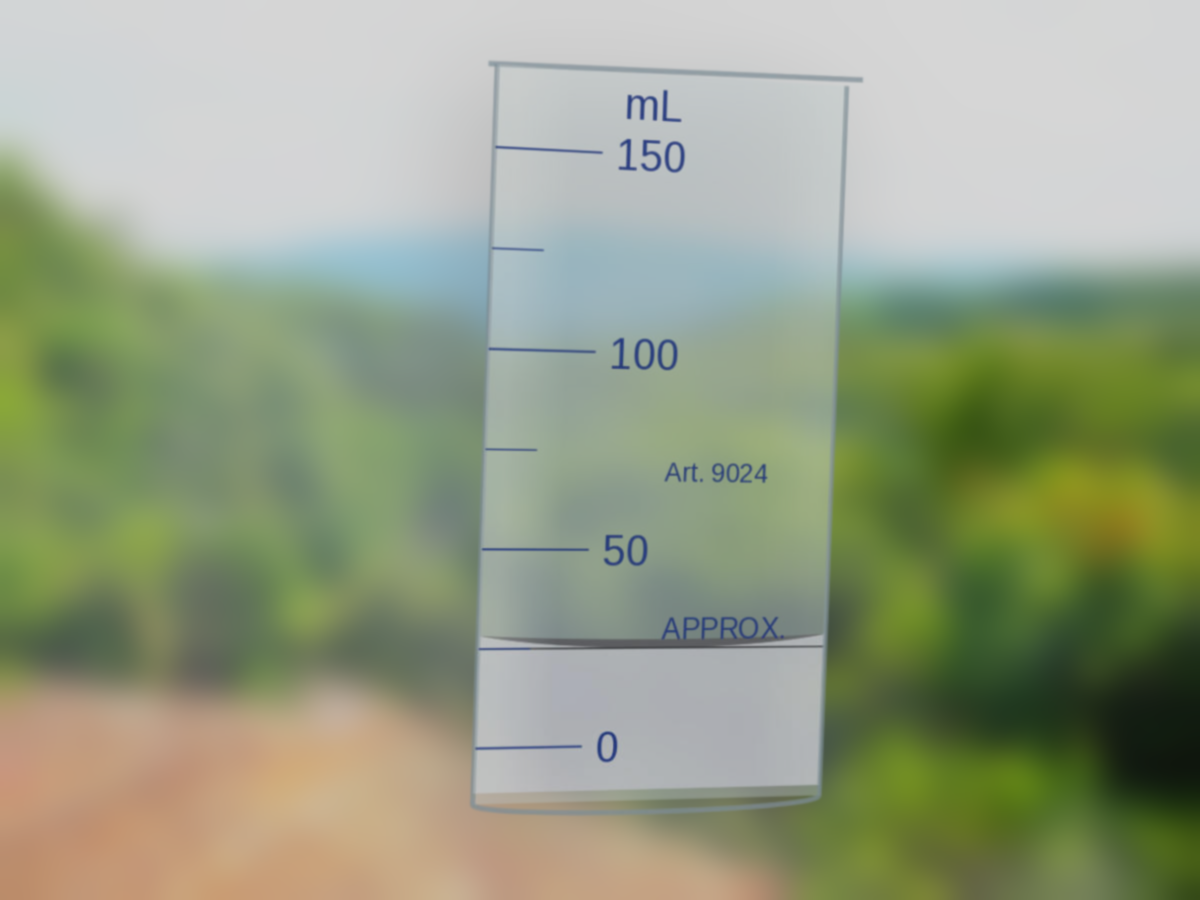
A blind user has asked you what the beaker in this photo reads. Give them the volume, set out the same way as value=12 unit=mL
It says value=25 unit=mL
